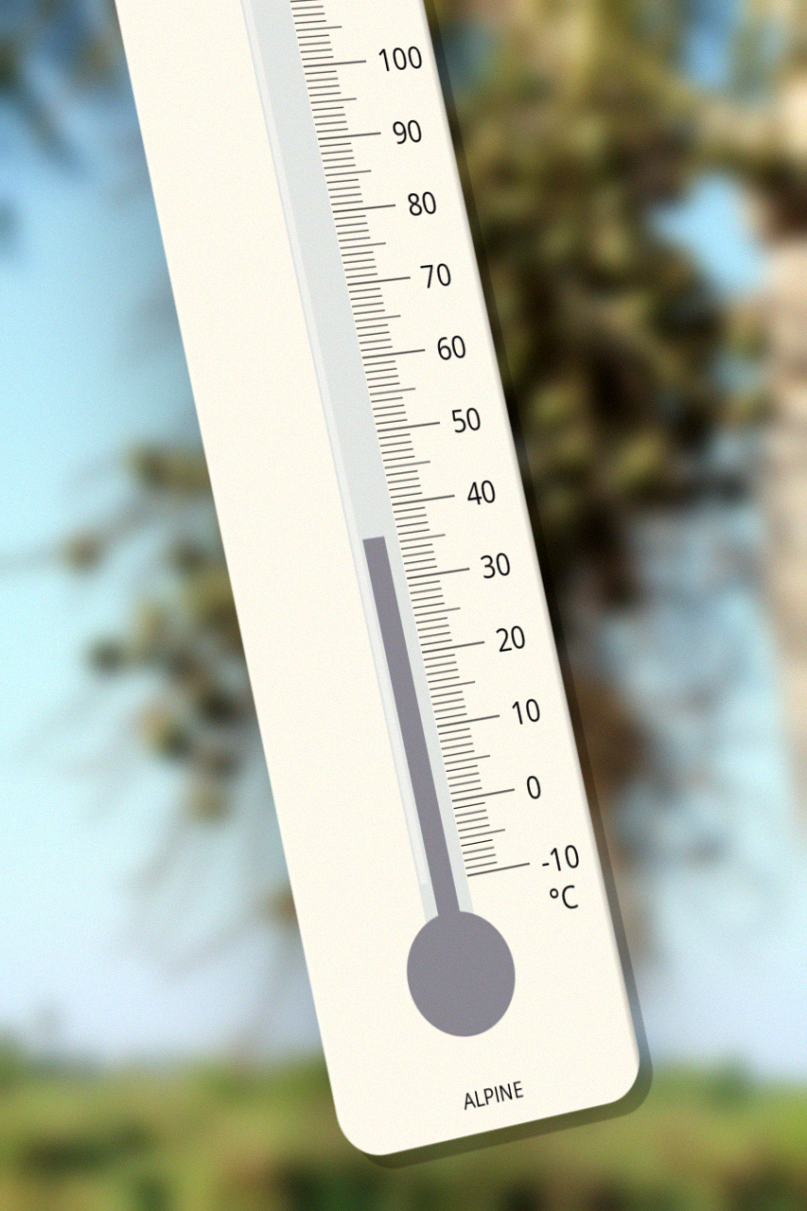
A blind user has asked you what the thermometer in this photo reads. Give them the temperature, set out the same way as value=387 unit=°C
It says value=36 unit=°C
